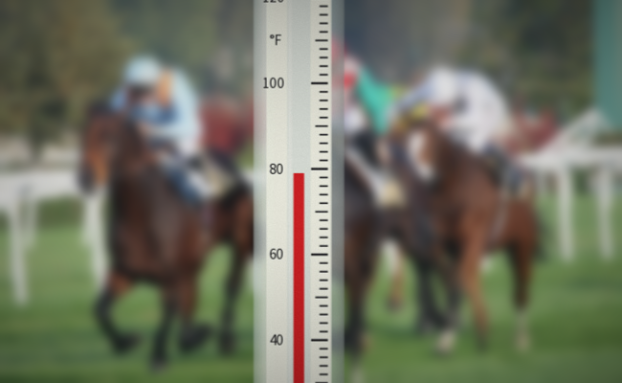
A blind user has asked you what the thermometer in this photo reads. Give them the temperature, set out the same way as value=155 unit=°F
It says value=79 unit=°F
